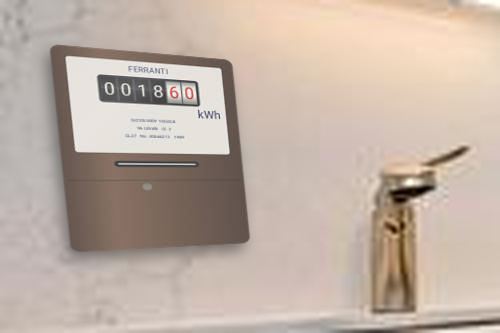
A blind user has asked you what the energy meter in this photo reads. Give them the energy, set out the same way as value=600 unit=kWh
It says value=18.60 unit=kWh
